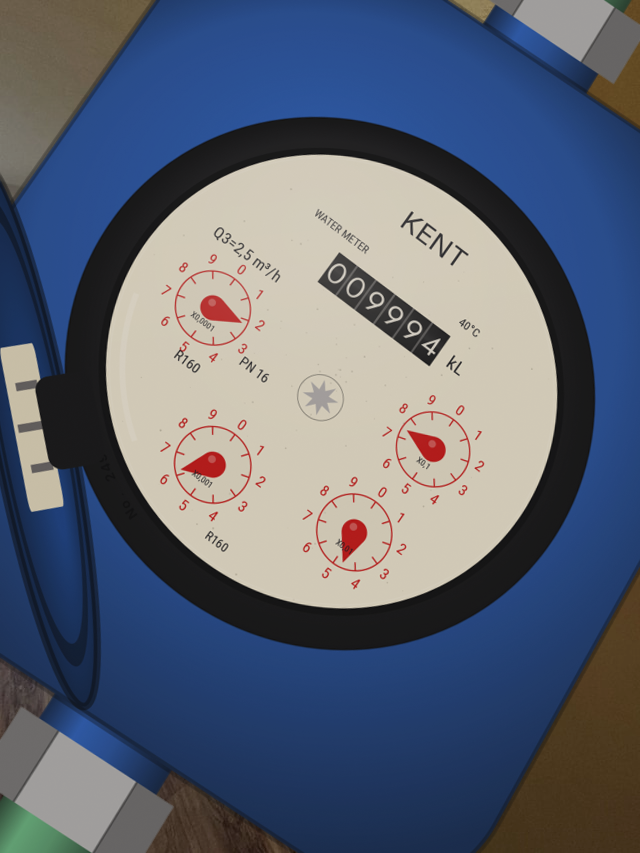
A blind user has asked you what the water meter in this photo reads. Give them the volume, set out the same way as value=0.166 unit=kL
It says value=9994.7462 unit=kL
